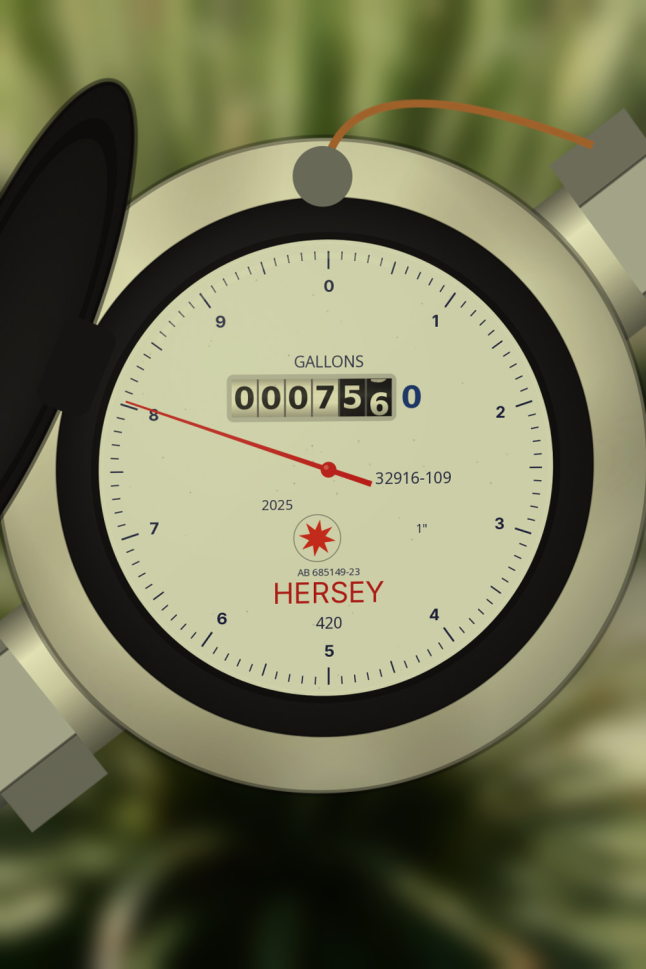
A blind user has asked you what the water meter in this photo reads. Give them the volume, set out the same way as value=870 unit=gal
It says value=7558.0 unit=gal
